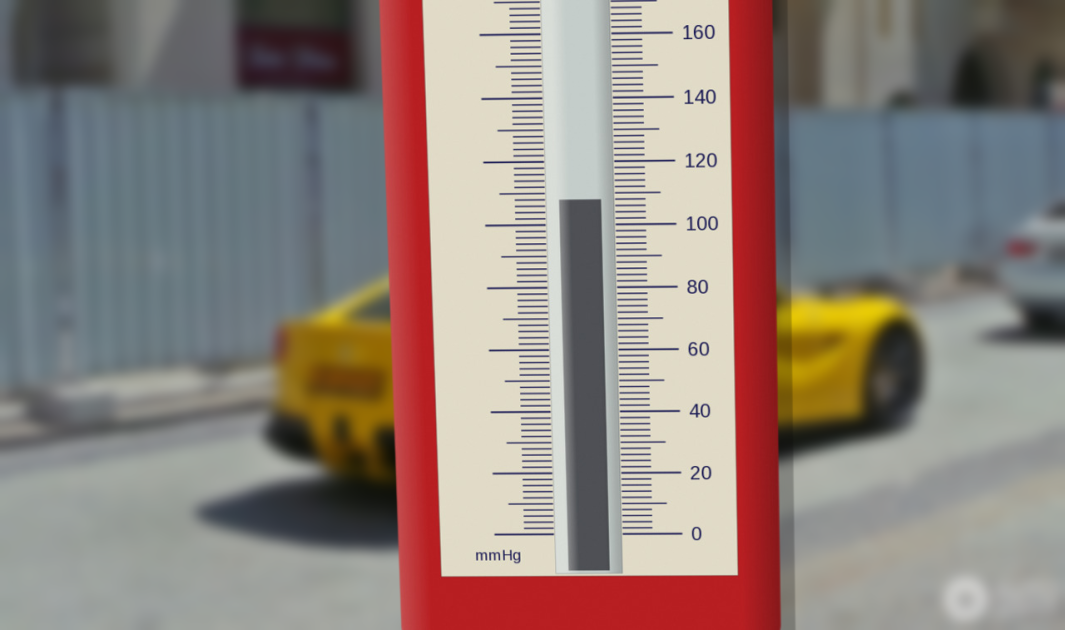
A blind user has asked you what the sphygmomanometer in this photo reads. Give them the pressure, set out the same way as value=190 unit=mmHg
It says value=108 unit=mmHg
